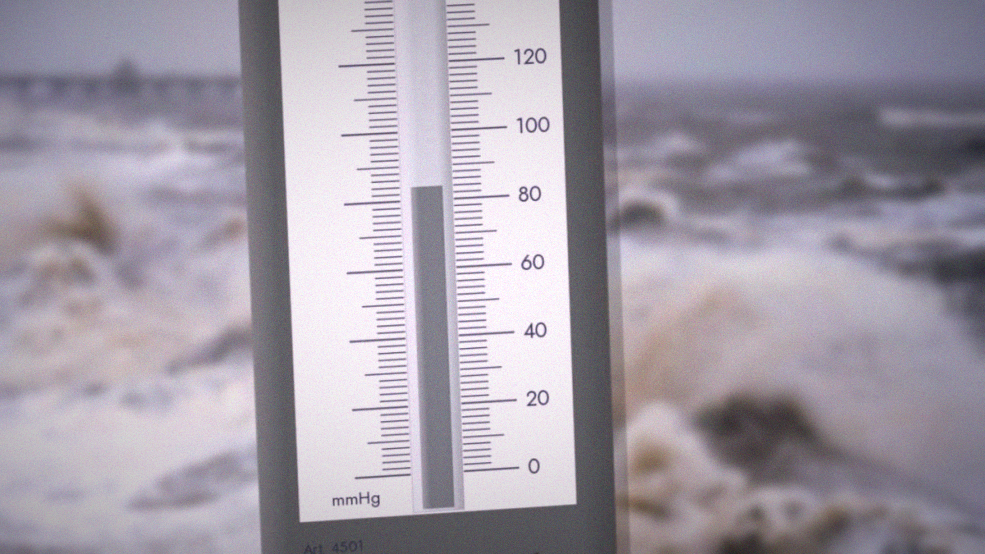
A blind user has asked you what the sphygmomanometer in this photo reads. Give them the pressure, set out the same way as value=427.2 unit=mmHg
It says value=84 unit=mmHg
